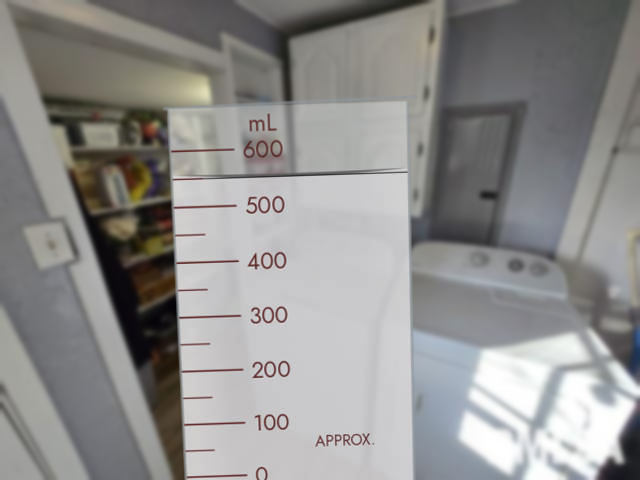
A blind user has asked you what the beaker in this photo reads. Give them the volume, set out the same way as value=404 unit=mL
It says value=550 unit=mL
